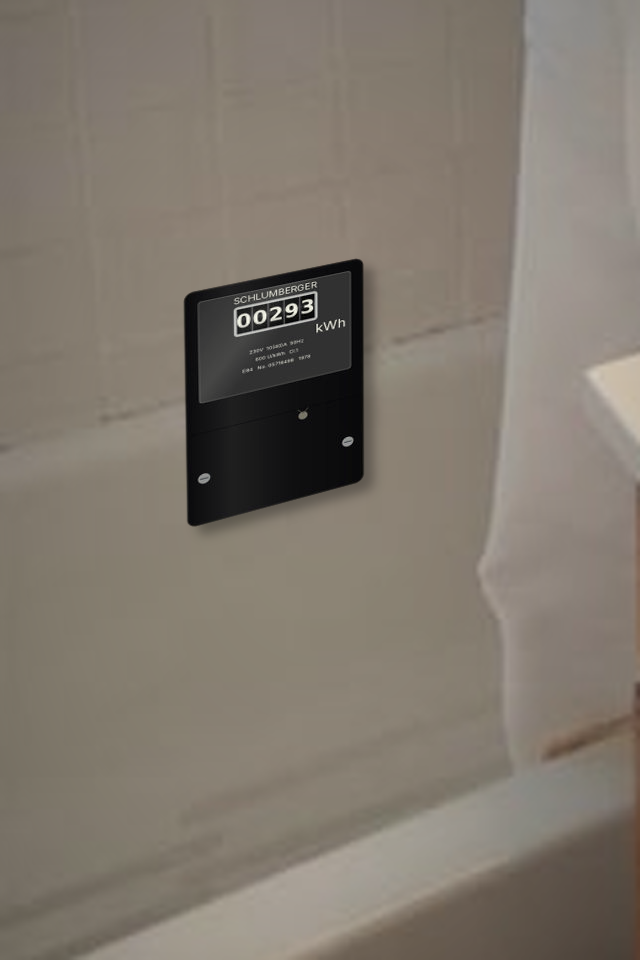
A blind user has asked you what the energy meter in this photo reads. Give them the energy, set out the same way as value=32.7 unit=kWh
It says value=293 unit=kWh
